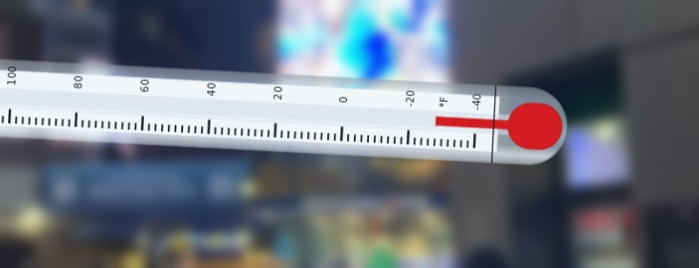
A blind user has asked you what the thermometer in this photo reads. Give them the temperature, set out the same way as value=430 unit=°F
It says value=-28 unit=°F
